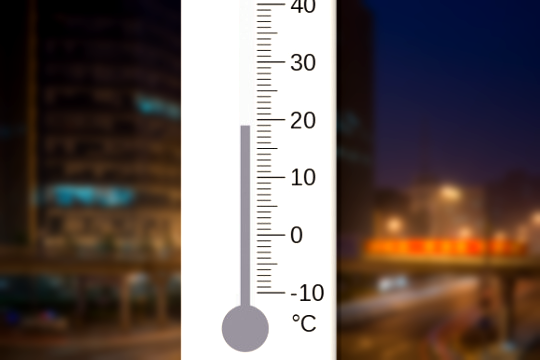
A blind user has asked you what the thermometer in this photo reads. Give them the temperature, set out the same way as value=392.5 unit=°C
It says value=19 unit=°C
